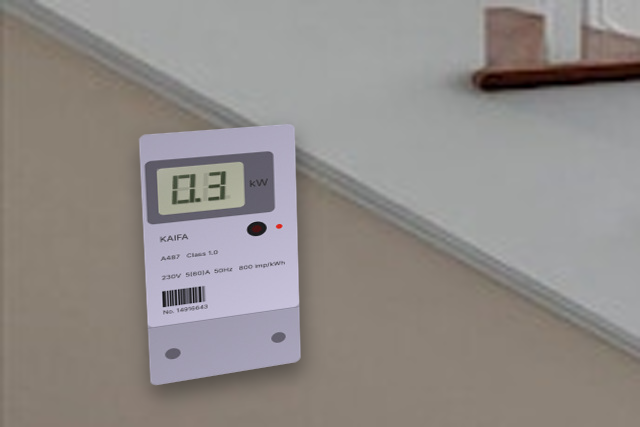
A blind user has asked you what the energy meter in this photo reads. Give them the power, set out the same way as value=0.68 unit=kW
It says value=0.3 unit=kW
